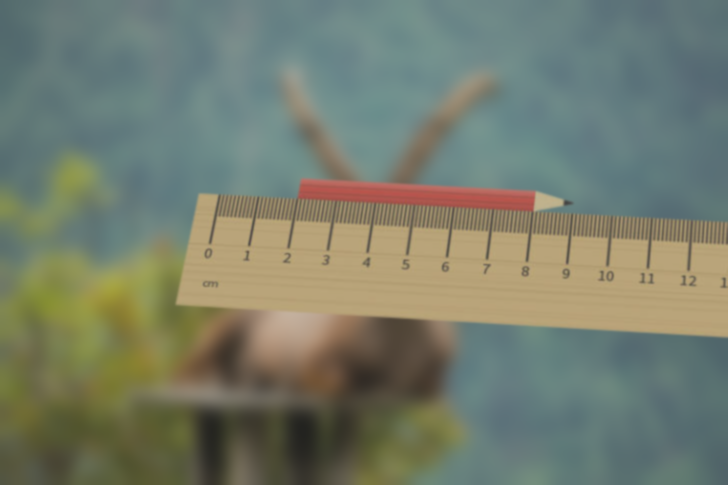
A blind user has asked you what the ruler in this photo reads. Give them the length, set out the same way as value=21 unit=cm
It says value=7 unit=cm
